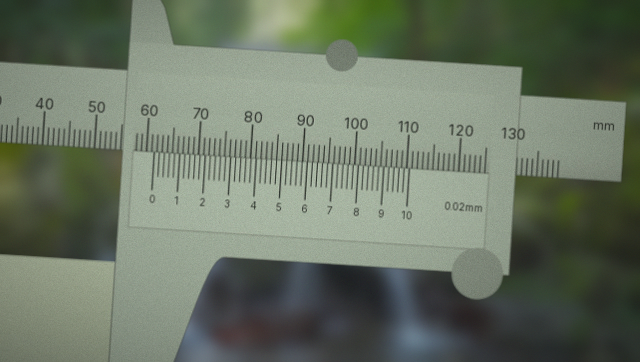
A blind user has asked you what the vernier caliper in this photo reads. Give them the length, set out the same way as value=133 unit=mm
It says value=61.5 unit=mm
